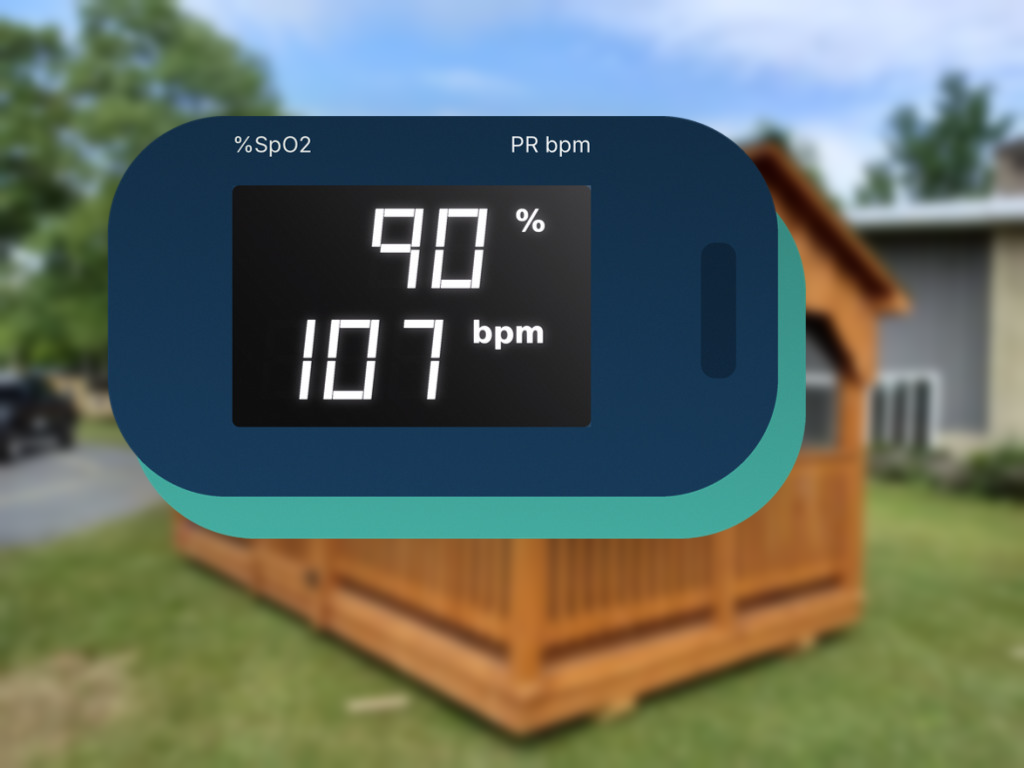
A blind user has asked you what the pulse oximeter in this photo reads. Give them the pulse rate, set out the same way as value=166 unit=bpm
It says value=107 unit=bpm
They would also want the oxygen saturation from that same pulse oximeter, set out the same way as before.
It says value=90 unit=%
